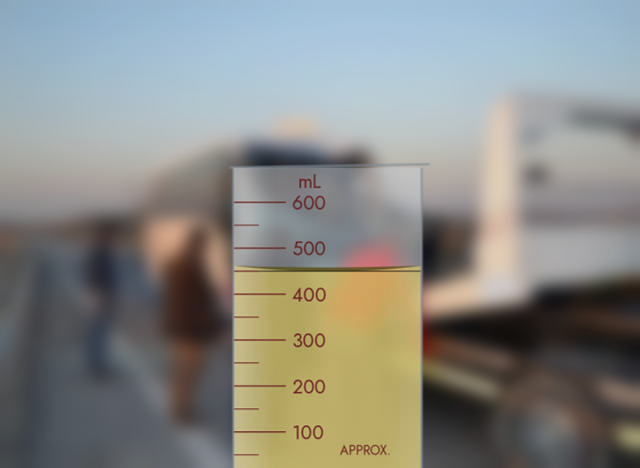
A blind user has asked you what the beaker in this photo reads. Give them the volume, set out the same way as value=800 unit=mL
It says value=450 unit=mL
